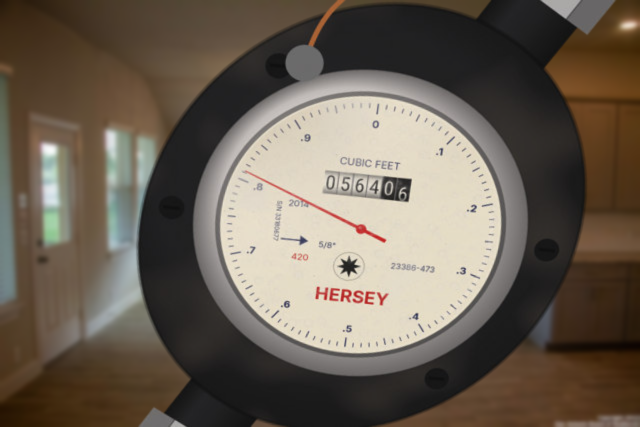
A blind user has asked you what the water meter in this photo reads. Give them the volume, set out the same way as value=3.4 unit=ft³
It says value=56405.81 unit=ft³
